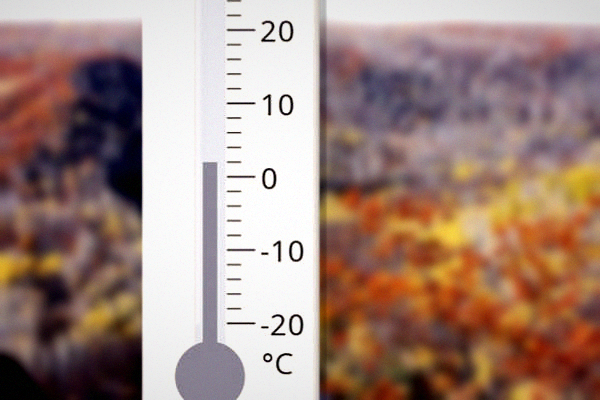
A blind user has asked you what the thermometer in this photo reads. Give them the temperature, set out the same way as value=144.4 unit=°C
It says value=2 unit=°C
